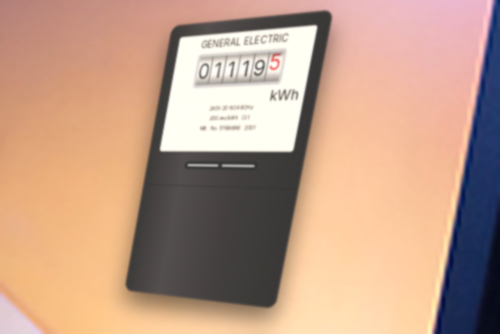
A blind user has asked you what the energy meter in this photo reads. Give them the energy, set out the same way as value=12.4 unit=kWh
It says value=1119.5 unit=kWh
